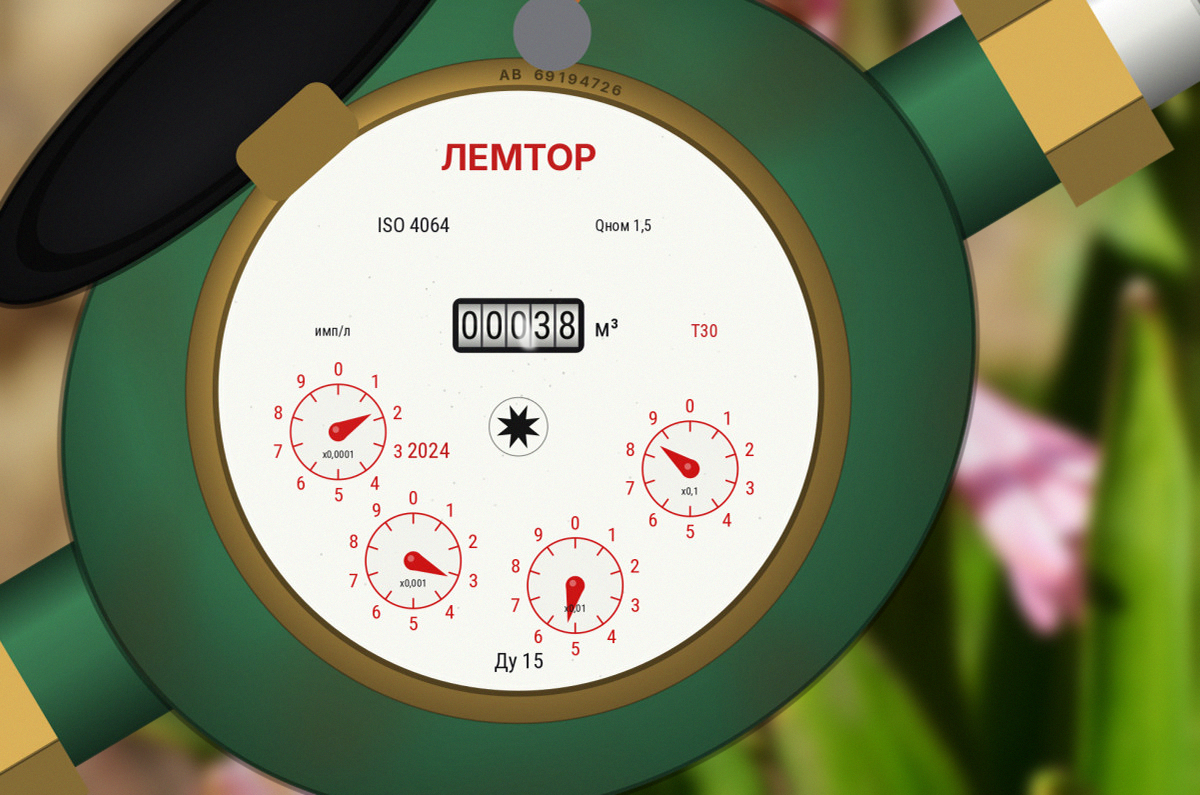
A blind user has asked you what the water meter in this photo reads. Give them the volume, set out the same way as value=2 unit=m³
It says value=38.8531 unit=m³
